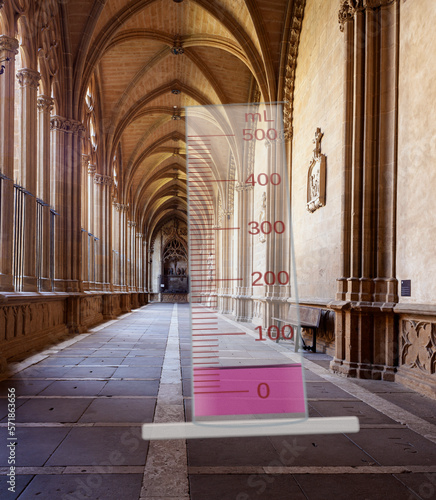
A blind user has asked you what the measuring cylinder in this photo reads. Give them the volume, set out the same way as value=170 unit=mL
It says value=40 unit=mL
